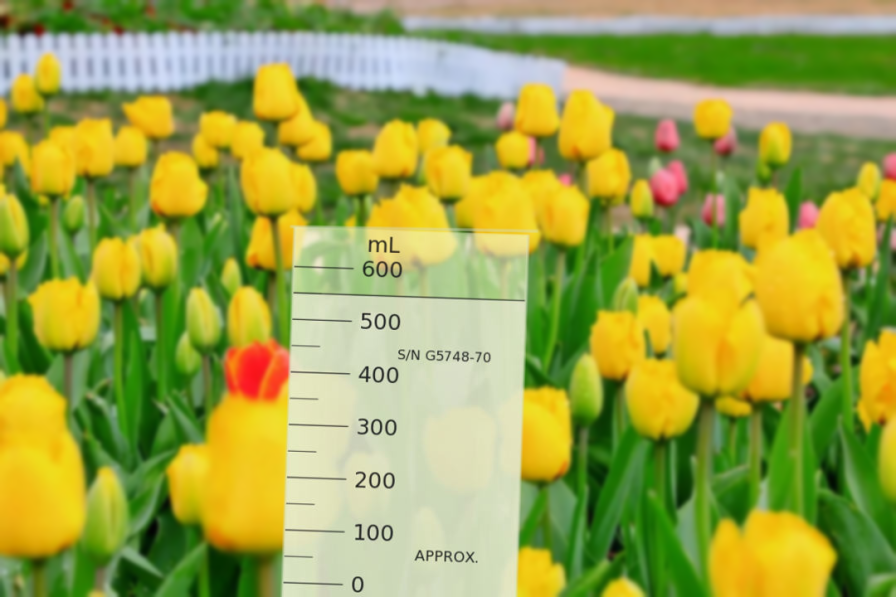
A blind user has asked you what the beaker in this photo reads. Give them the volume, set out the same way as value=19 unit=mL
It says value=550 unit=mL
